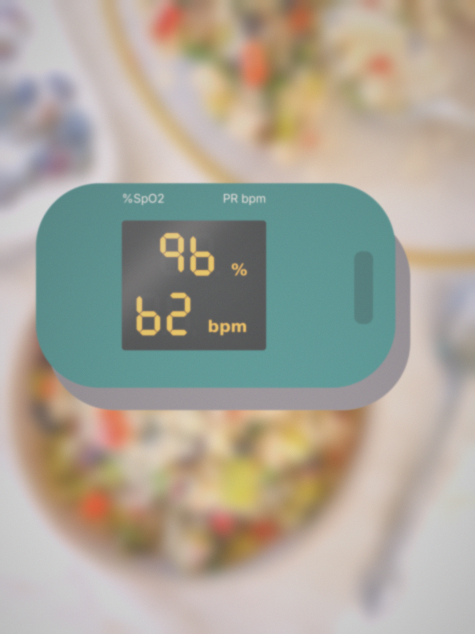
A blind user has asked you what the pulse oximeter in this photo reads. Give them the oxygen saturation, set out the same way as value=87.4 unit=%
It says value=96 unit=%
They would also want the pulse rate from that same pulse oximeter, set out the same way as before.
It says value=62 unit=bpm
